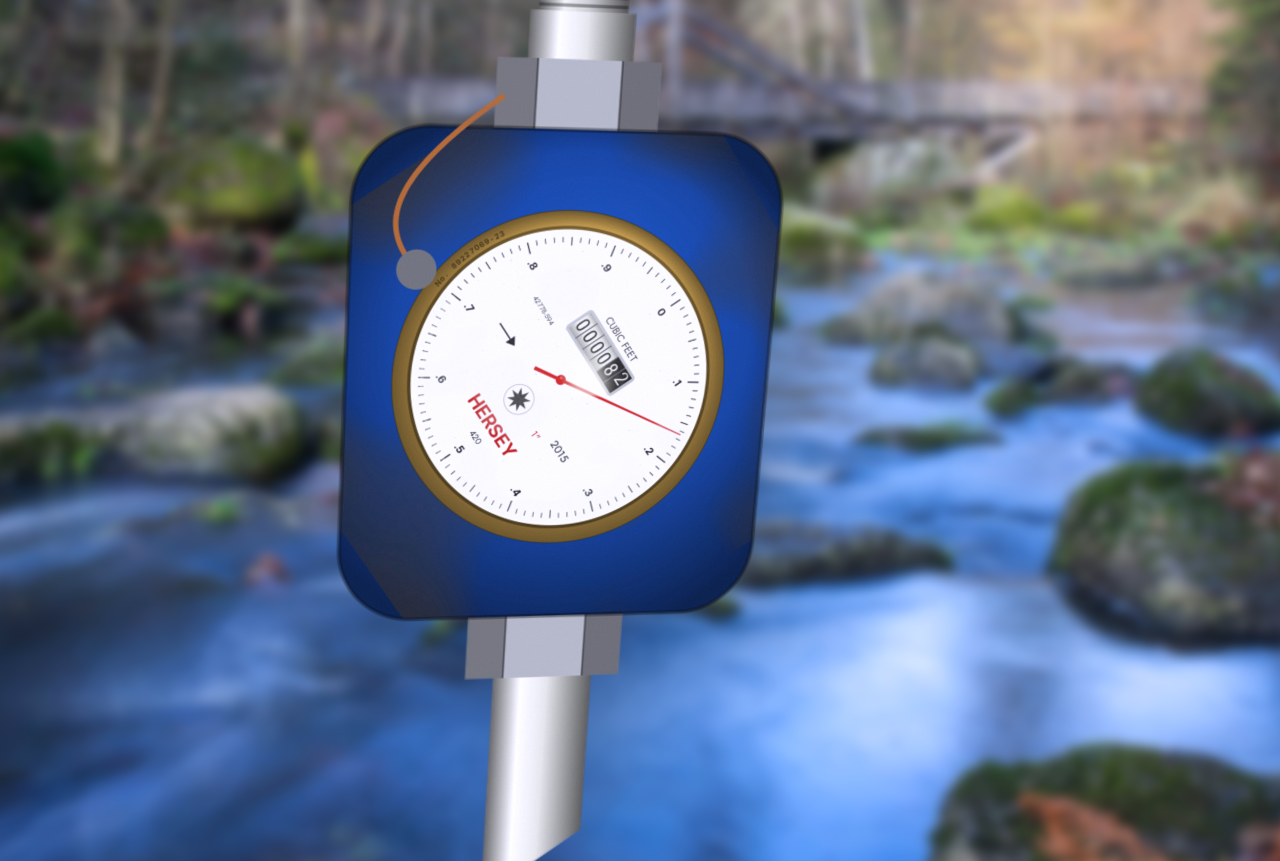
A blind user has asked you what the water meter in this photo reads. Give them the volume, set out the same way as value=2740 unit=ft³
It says value=82.16 unit=ft³
